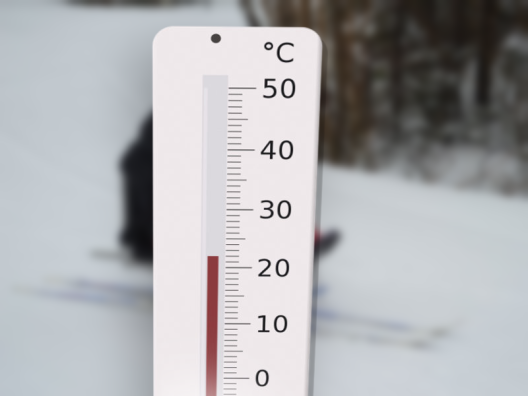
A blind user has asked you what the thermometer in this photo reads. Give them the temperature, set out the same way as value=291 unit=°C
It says value=22 unit=°C
